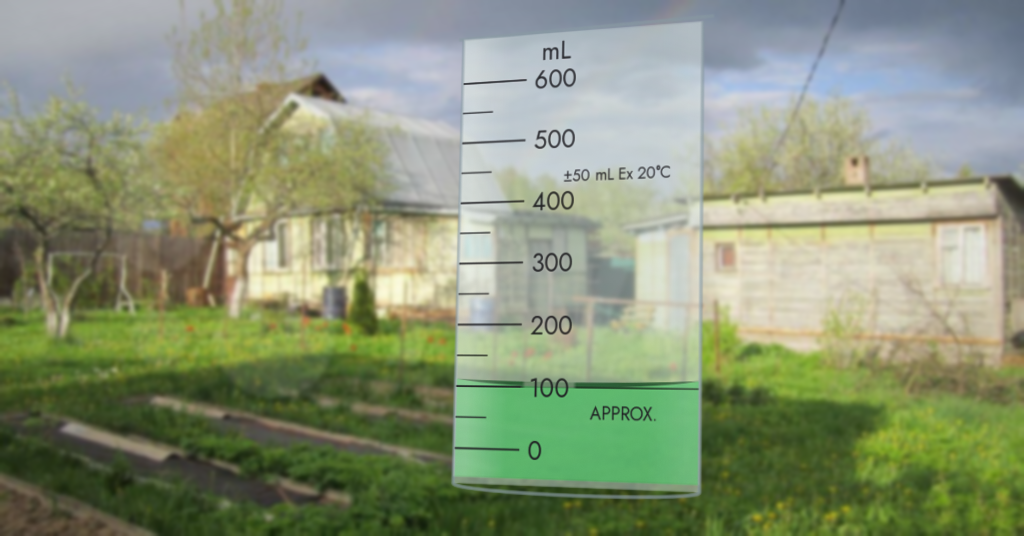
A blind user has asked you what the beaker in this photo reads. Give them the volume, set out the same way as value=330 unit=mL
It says value=100 unit=mL
